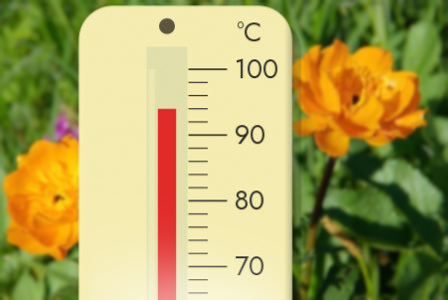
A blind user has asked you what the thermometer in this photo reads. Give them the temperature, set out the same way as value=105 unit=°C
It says value=94 unit=°C
